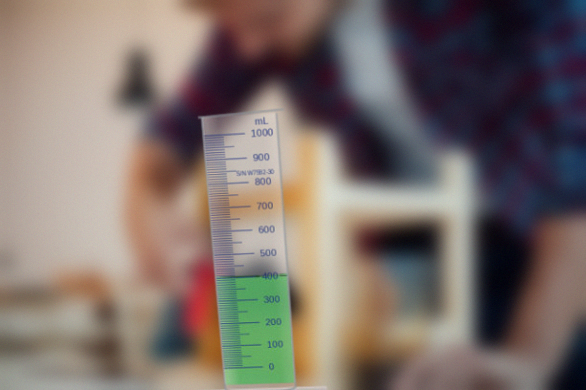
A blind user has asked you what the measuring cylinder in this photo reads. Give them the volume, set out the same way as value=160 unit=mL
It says value=400 unit=mL
